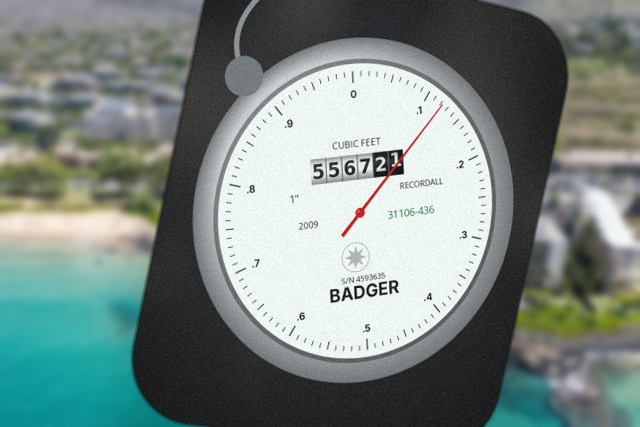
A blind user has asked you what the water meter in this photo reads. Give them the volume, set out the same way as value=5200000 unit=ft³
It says value=556721.12 unit=ft³
